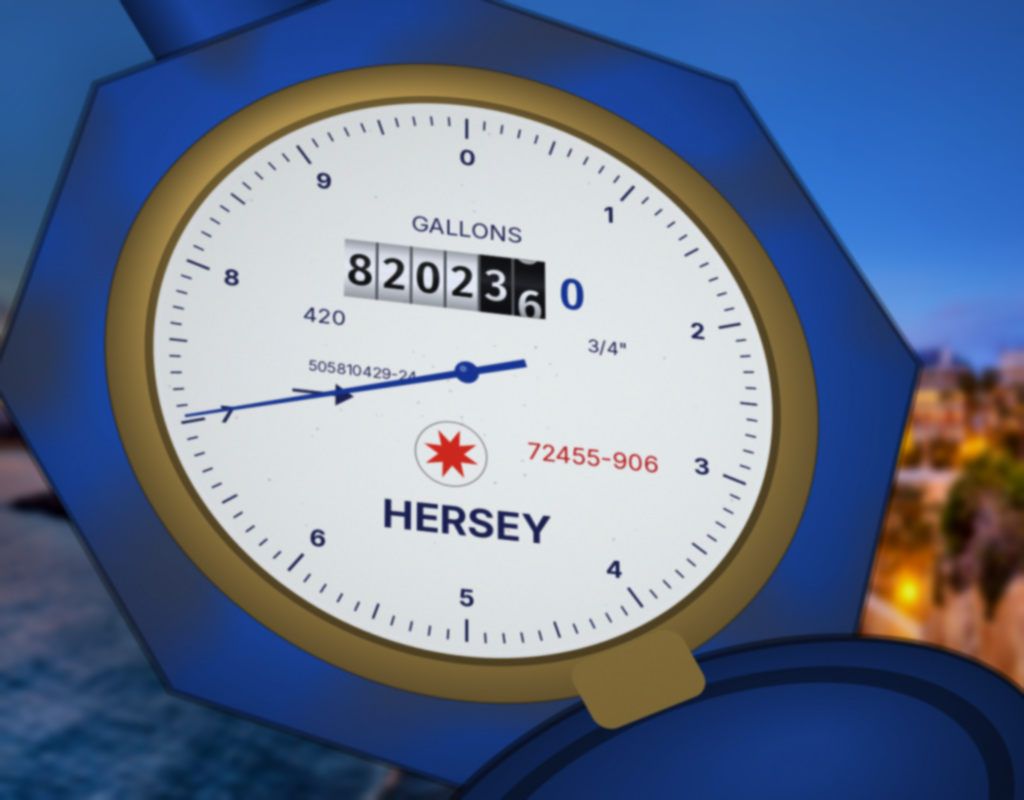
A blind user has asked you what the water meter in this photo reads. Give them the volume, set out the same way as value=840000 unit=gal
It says value=8202357.0 unit=gal
